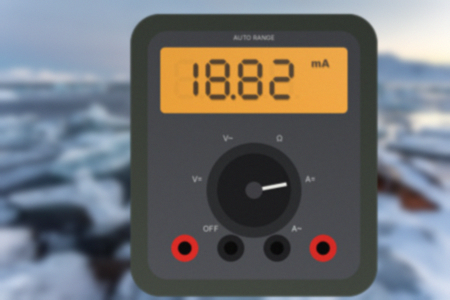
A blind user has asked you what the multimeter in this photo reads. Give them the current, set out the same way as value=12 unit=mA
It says value=18.82 unit=mA
